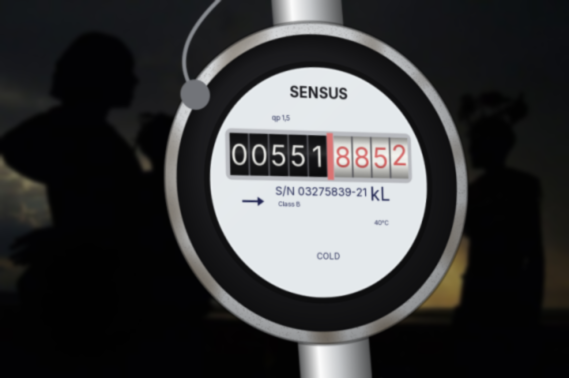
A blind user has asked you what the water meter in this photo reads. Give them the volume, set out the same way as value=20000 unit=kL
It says value=551.8852 unit=kL
